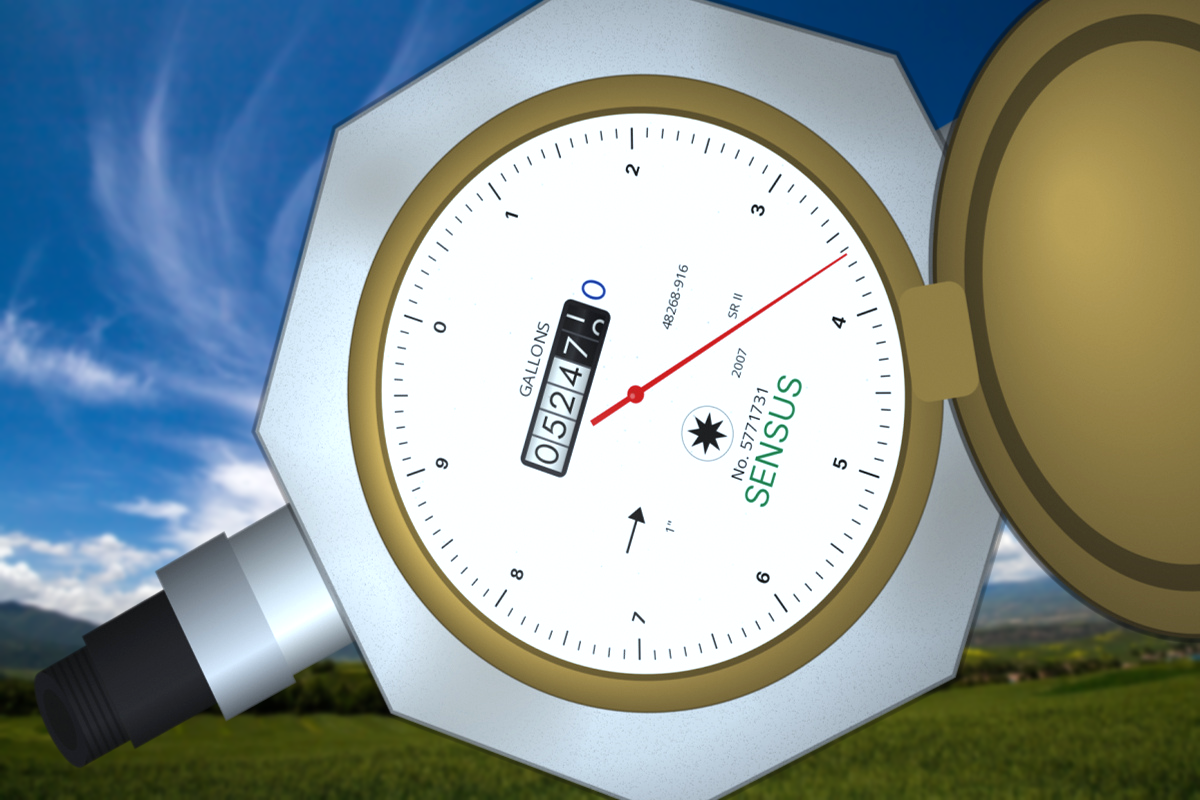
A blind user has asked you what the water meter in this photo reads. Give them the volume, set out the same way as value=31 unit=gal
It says value=524713.6 unit=gal
